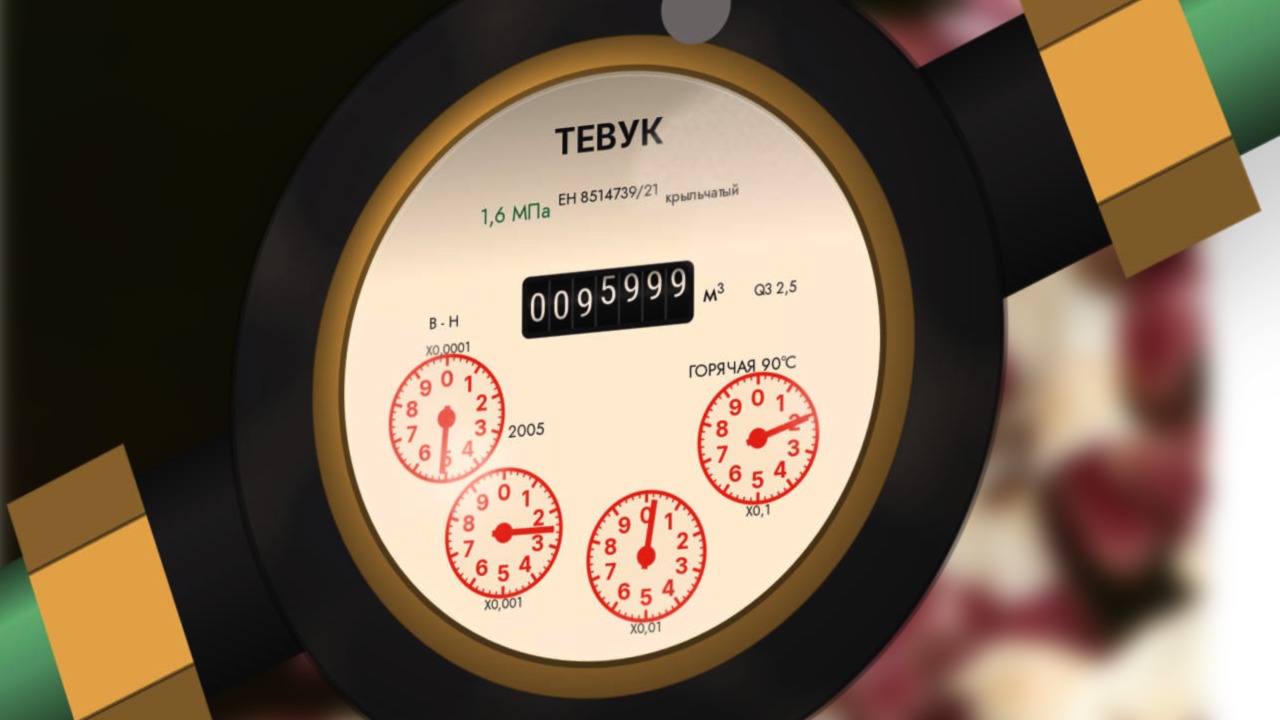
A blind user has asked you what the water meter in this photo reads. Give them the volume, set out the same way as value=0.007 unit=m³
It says value=95999.2025 unit=m³
